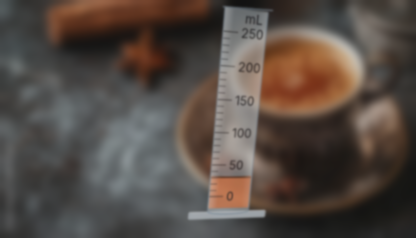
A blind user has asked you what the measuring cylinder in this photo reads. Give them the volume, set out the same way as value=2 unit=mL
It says value=30 unit=mL
